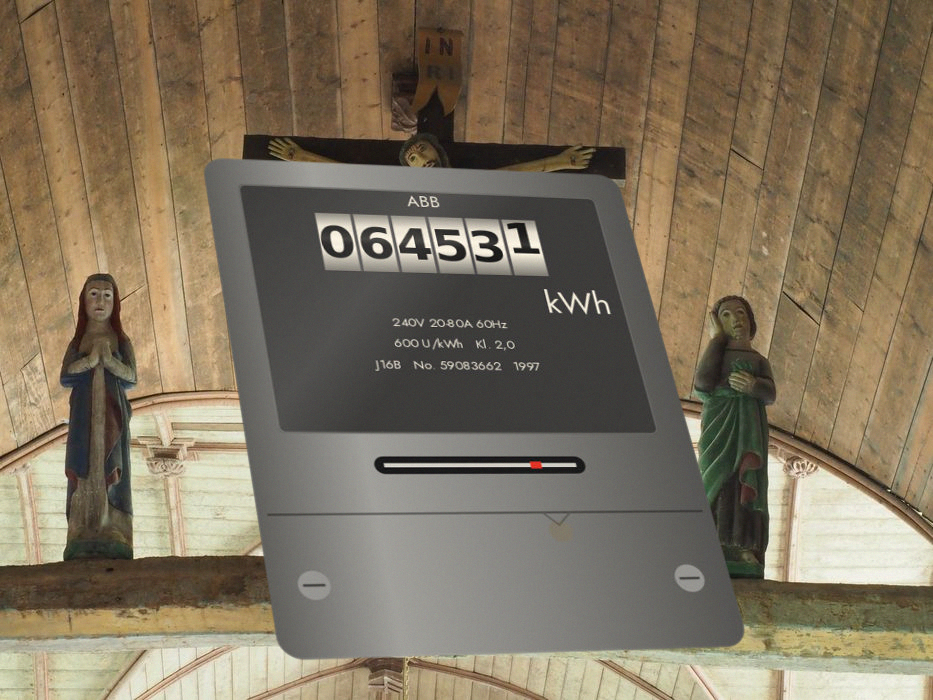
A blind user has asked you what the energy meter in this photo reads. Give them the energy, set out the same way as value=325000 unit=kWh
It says value=64531 unit=kWh
